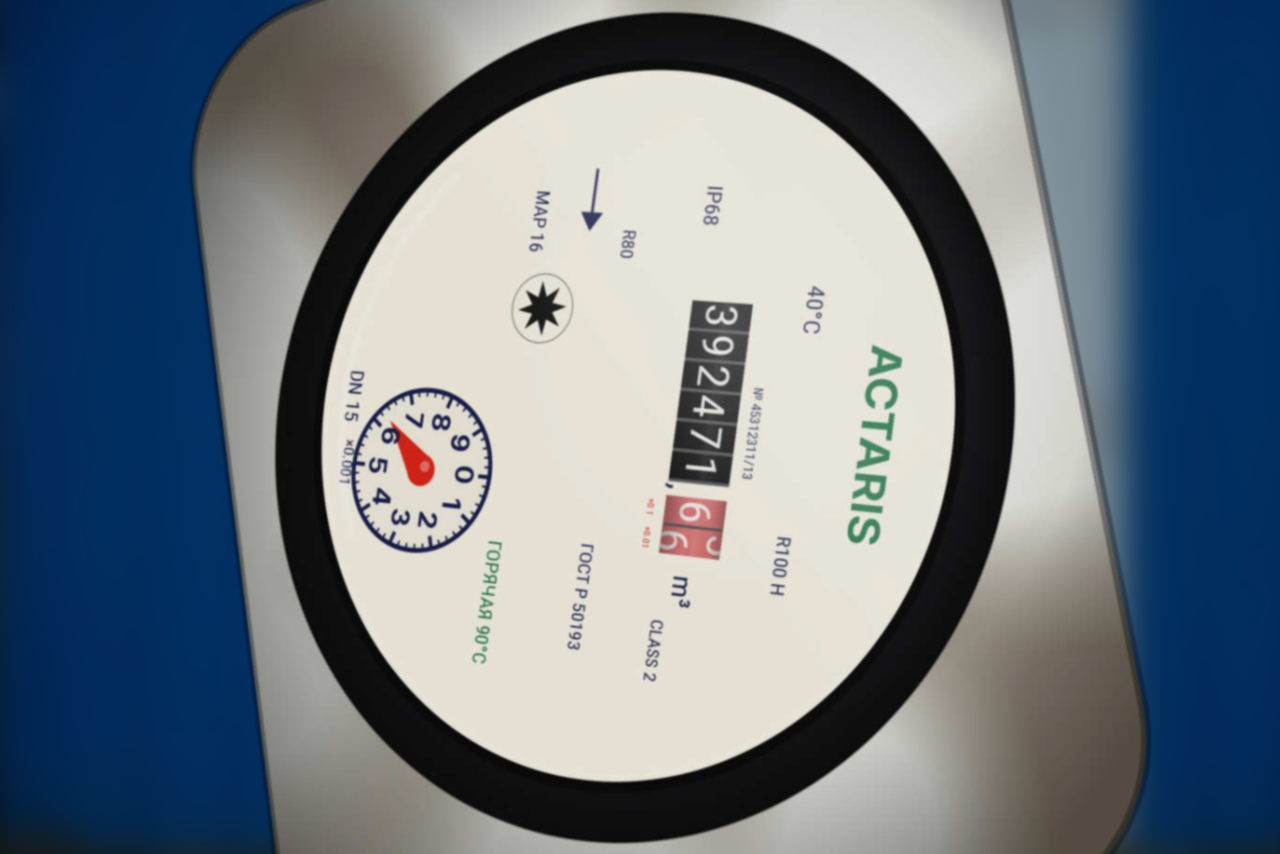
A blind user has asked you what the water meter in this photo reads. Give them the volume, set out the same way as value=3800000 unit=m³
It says value=392471.656 unit=m³
